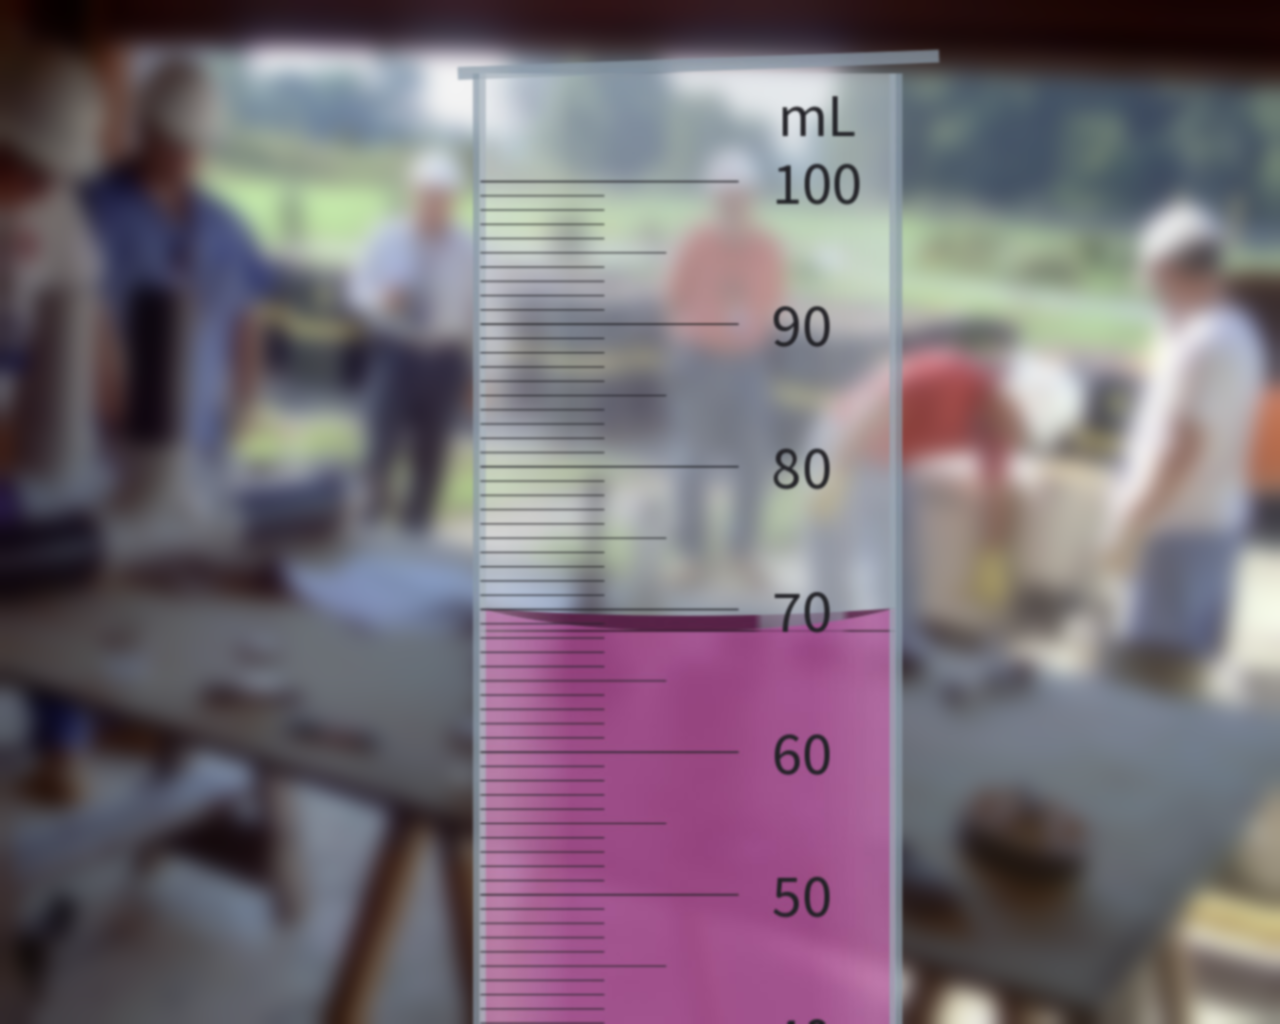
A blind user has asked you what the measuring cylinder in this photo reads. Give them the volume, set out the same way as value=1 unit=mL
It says value=68.5 unit=mL
